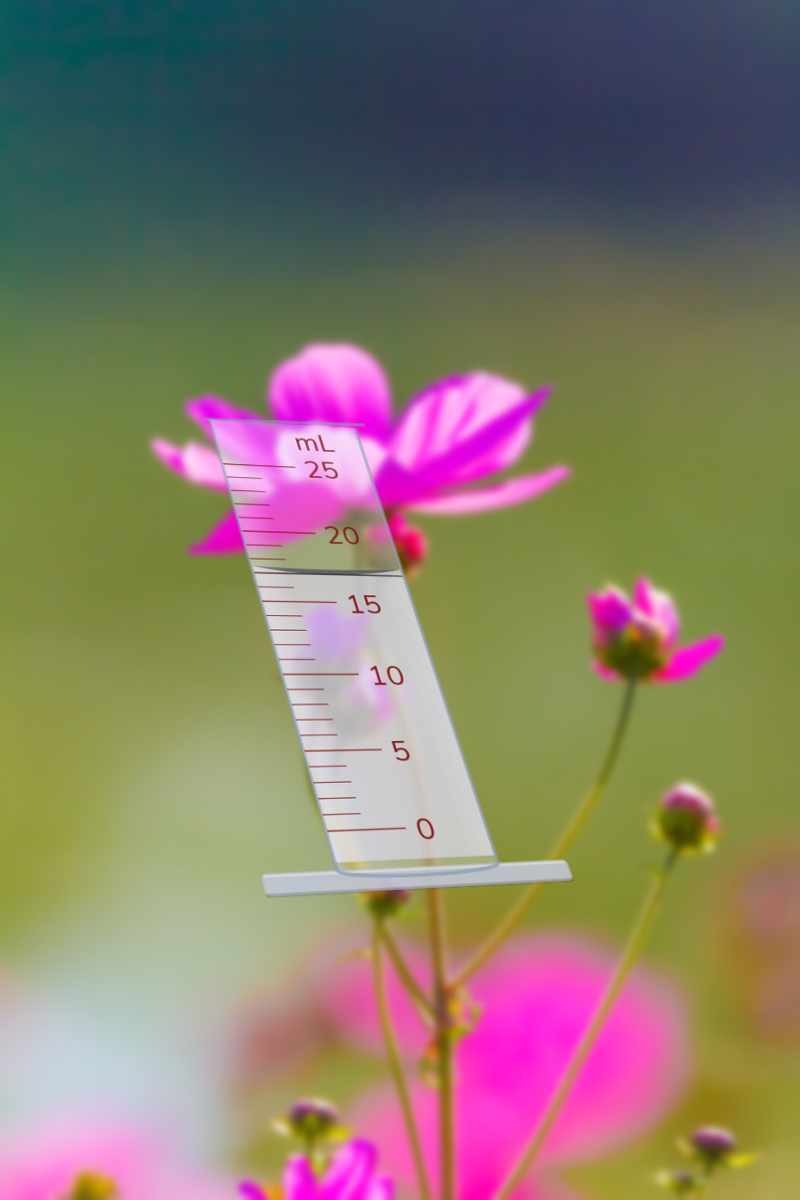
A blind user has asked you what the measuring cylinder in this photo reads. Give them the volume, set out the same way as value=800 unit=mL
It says value=17 unit=mL
